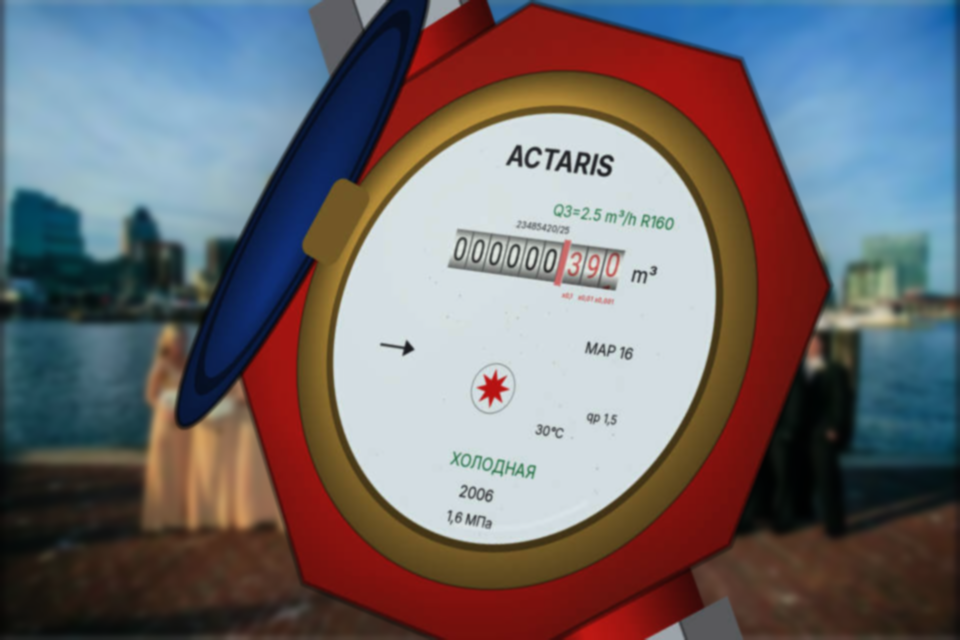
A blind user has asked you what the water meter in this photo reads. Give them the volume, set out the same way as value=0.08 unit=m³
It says value=0.390 unit=m³
